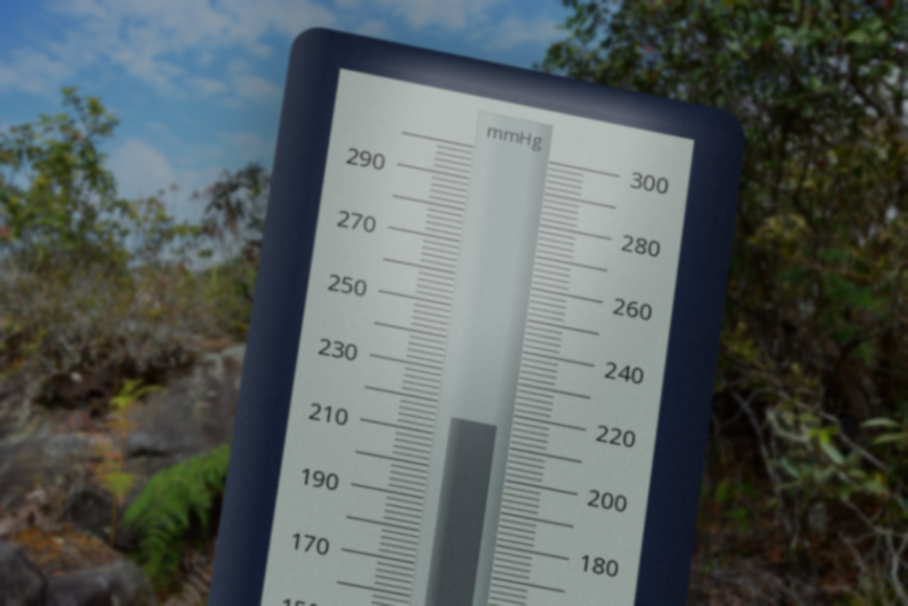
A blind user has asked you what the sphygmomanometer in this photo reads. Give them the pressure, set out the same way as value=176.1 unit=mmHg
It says value=216 unit=mmHg
